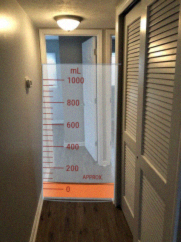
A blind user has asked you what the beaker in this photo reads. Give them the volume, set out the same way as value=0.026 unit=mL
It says value=50 unit=mL
